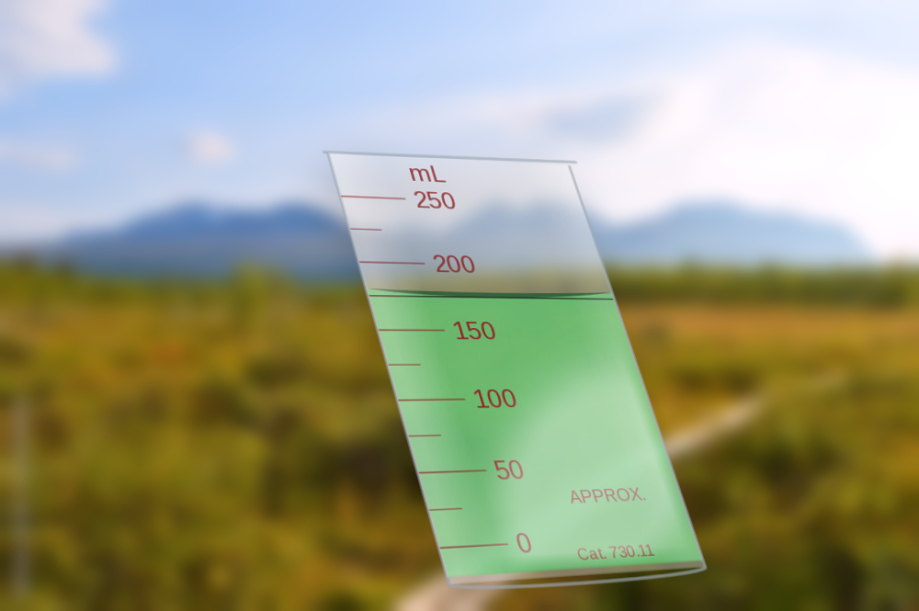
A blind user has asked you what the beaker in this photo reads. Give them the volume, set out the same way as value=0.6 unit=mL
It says value=175 unit=mL
